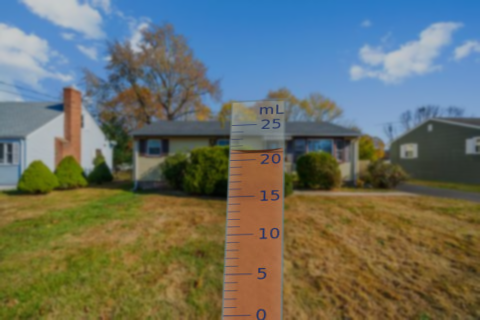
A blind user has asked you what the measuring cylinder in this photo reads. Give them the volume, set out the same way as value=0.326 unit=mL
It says value=21 unit=mL
